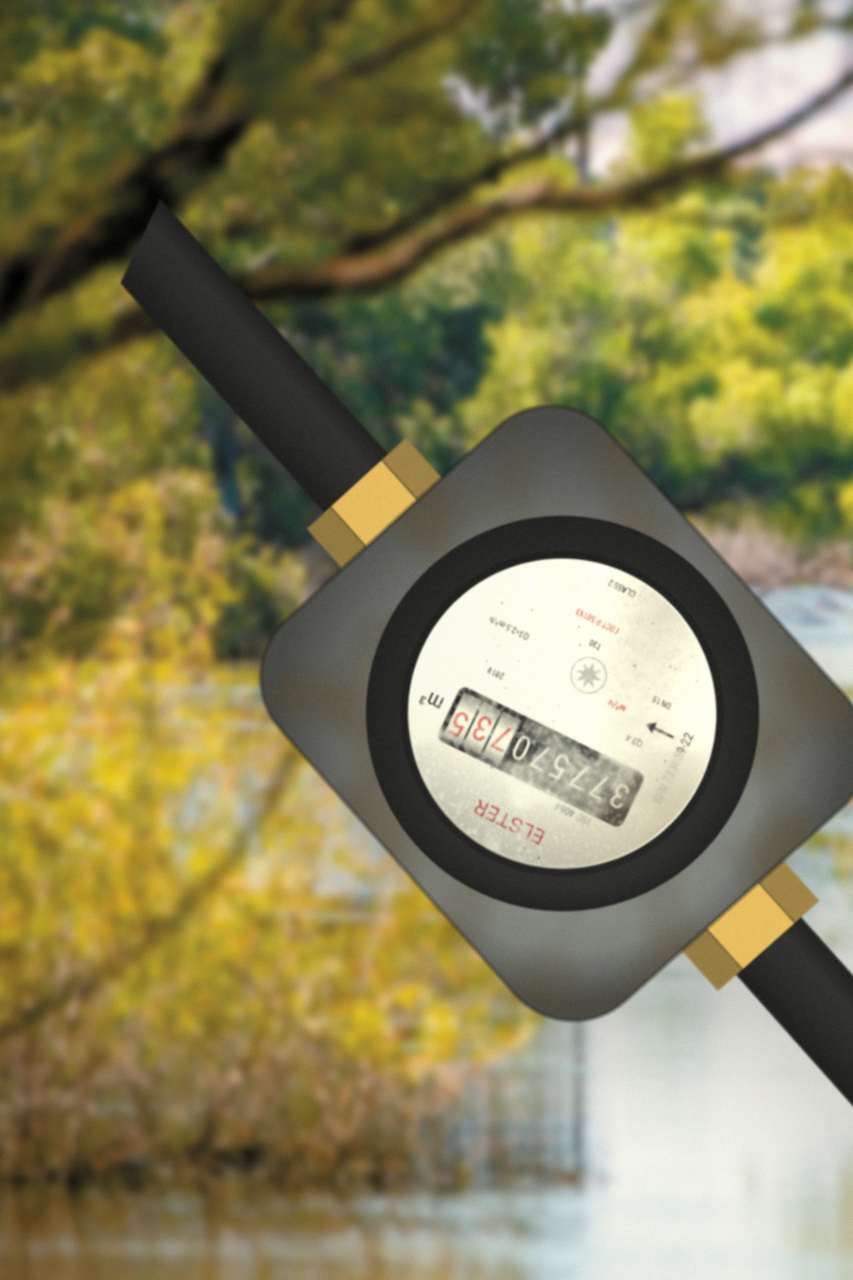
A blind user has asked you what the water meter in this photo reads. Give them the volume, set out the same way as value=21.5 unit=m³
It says value=377570.735 unit=m³
